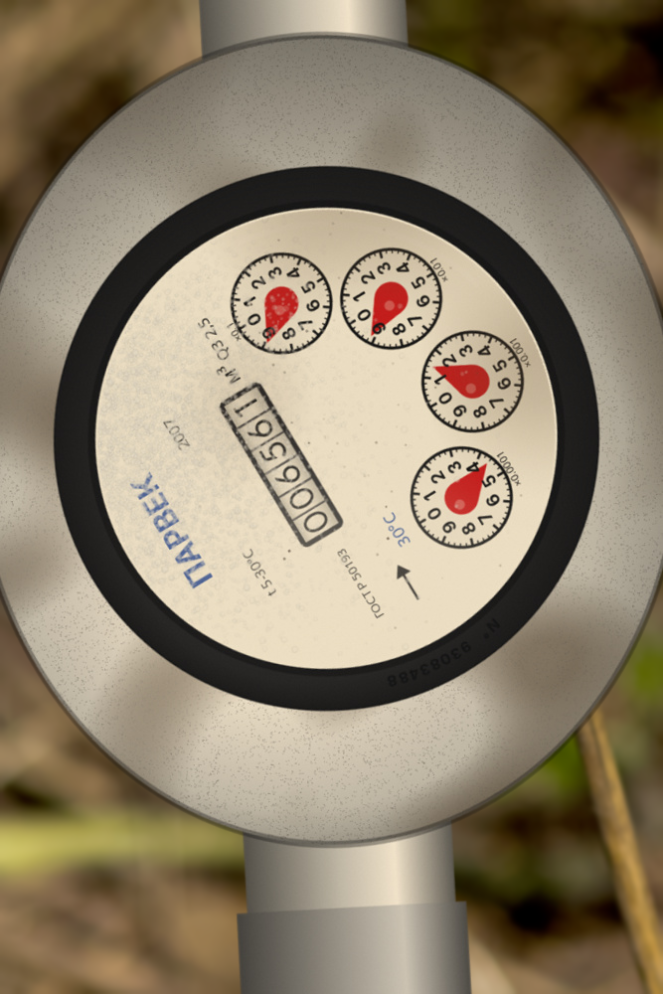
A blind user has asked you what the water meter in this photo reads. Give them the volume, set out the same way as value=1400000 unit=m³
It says value=6561.8914 unit=m³
